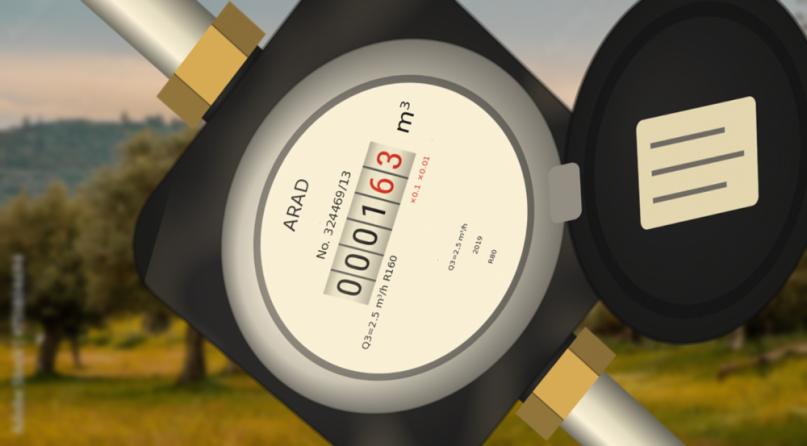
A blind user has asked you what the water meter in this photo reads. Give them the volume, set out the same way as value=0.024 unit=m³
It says value=1.63 unit=m³
